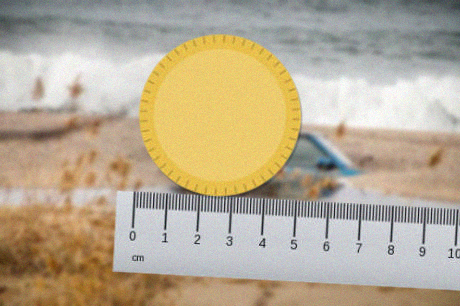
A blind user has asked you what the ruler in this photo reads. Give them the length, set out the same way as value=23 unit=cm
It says value=5 unit=cm
